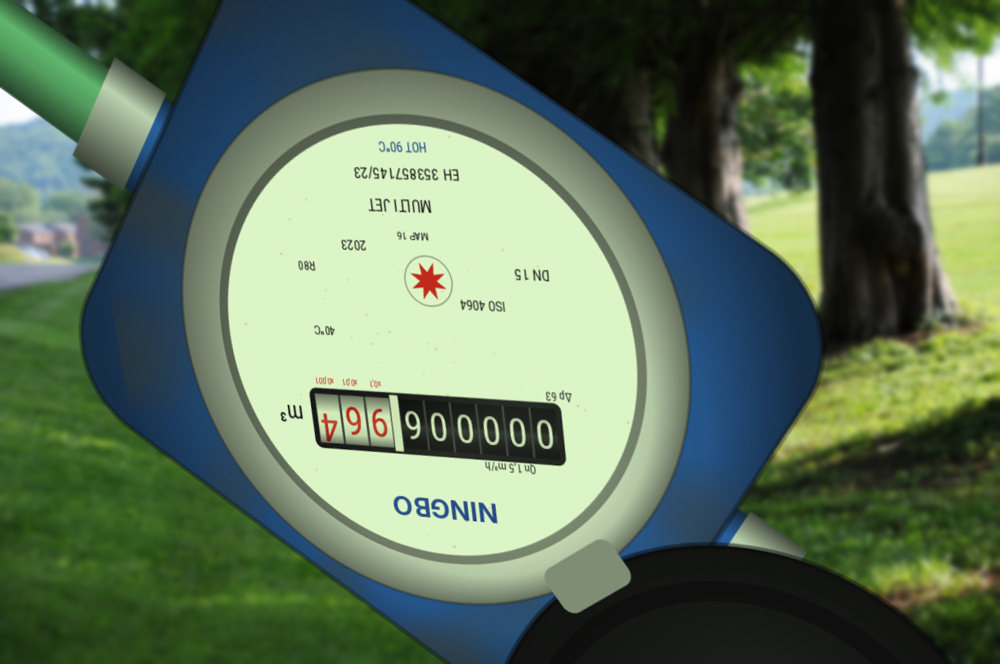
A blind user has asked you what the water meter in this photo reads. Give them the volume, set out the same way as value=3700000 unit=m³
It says value=6.964 unit=m³
